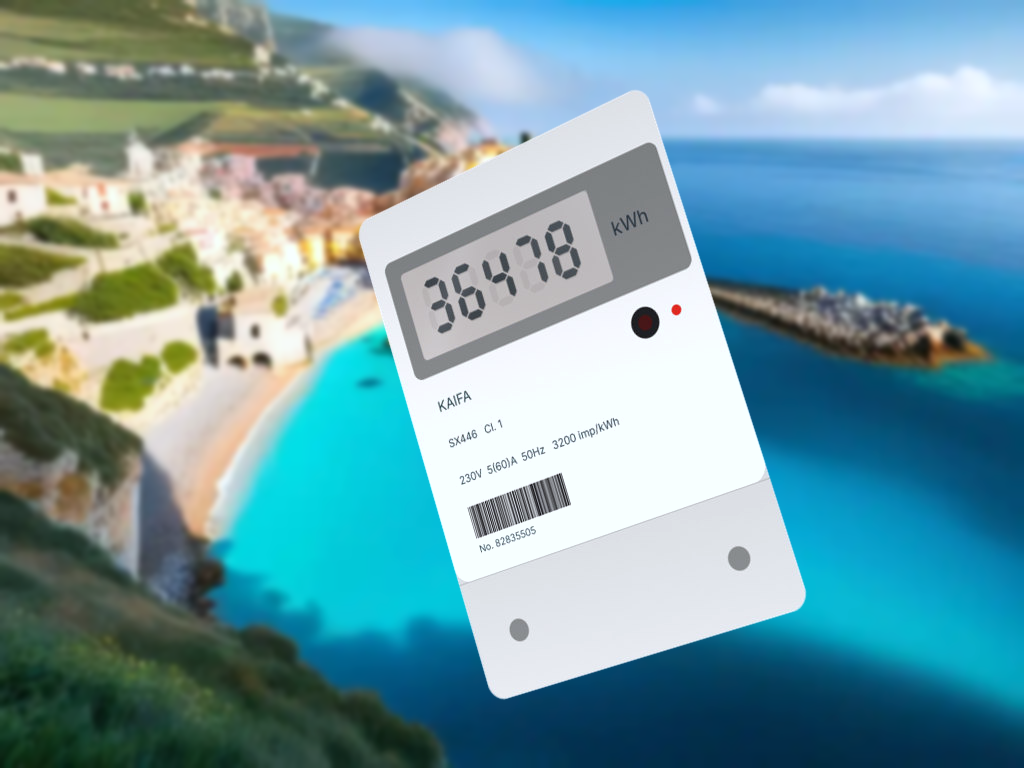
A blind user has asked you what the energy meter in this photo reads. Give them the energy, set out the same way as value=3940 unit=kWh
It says value=36478 unit=kWh
